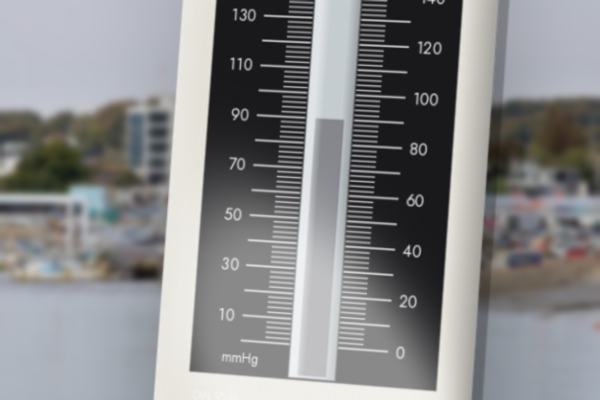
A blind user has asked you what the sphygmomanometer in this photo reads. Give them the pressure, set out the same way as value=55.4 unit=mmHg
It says value=90 unit=mmHg
